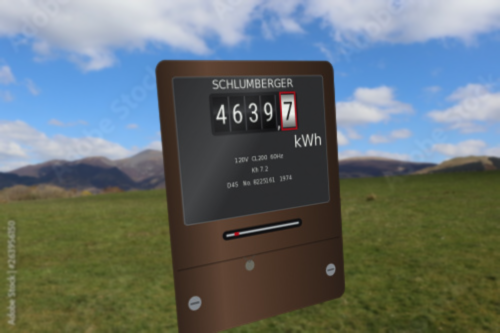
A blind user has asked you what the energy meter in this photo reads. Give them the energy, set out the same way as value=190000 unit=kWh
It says value=4639.7 unit=kWh
